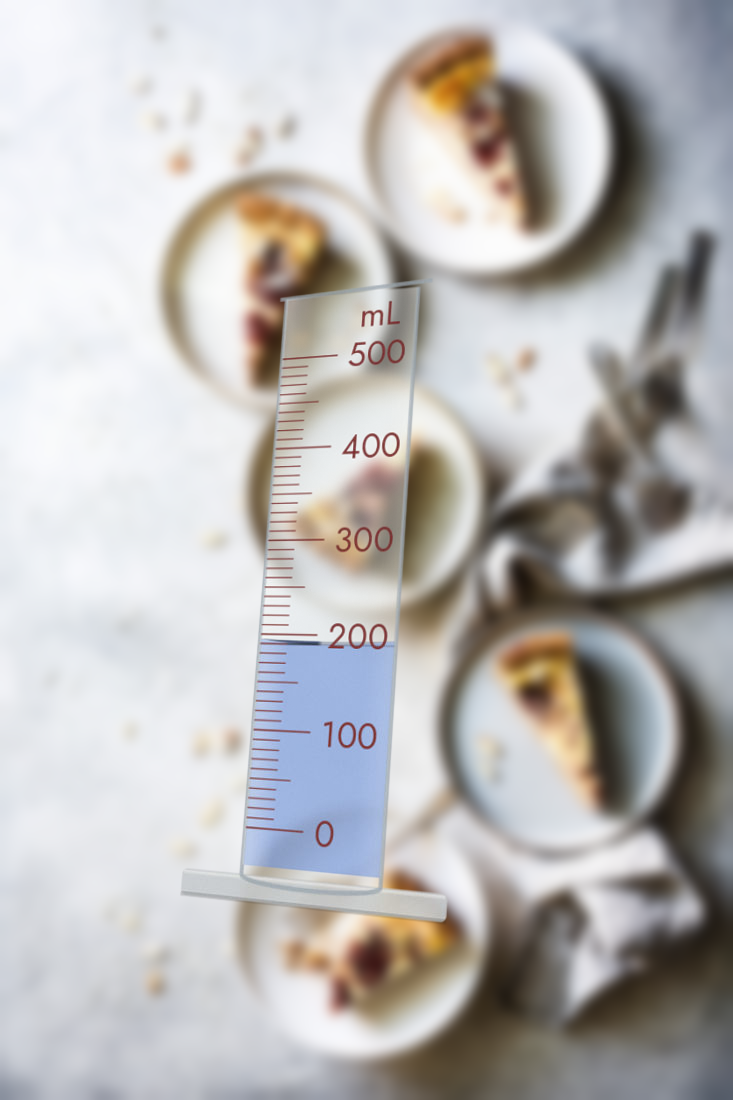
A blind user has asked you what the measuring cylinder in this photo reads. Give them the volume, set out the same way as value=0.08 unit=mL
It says value=190 unit=mL
